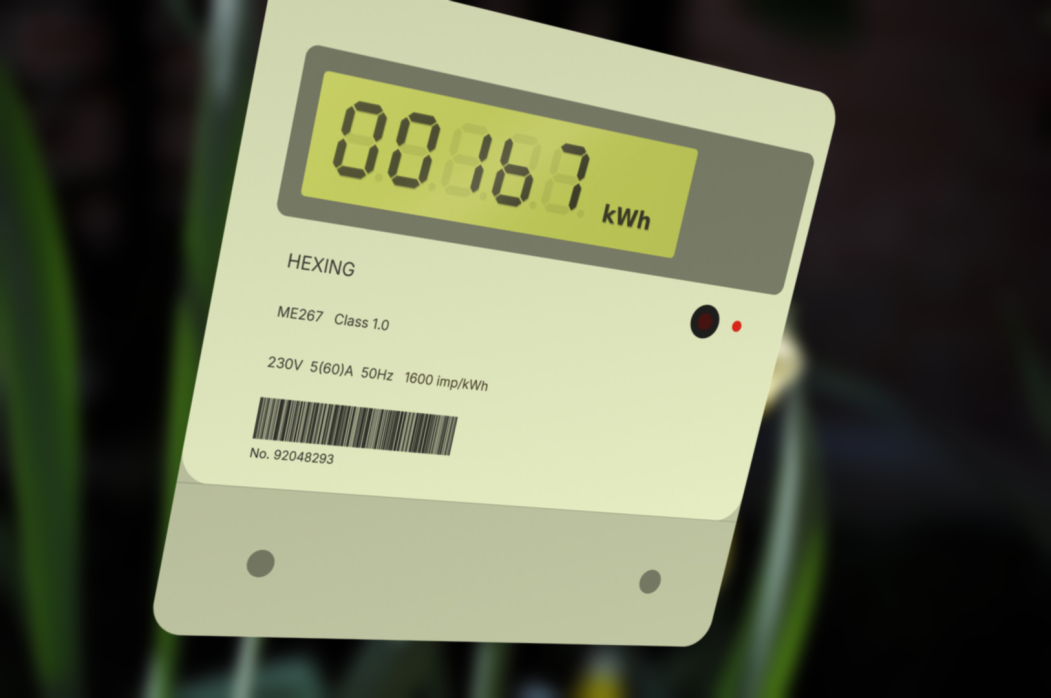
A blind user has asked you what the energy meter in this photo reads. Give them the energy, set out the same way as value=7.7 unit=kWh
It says value=167 unit=kWh
